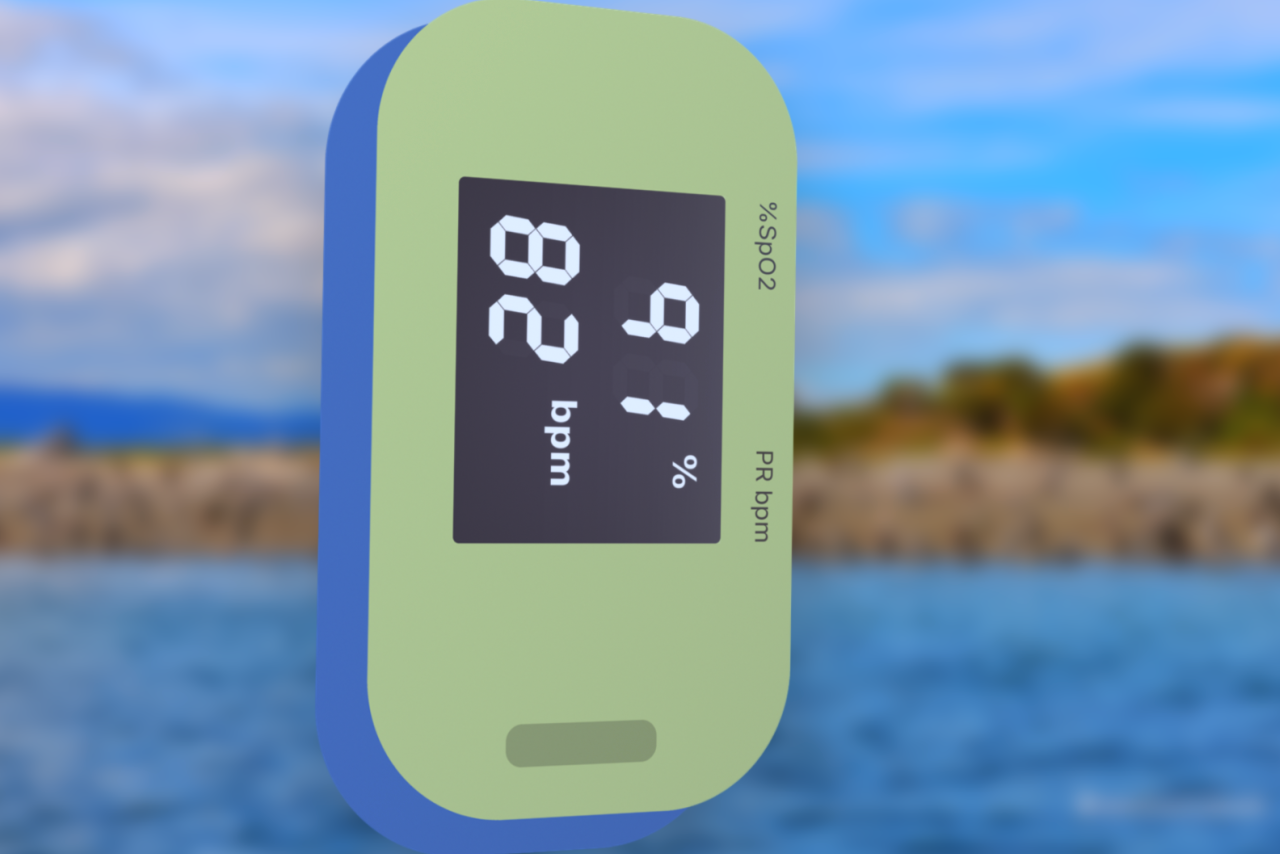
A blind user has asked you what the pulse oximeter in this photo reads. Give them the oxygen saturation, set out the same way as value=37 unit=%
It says value=91 unit=%
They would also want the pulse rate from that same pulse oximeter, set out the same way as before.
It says value=82 unit=bpm
